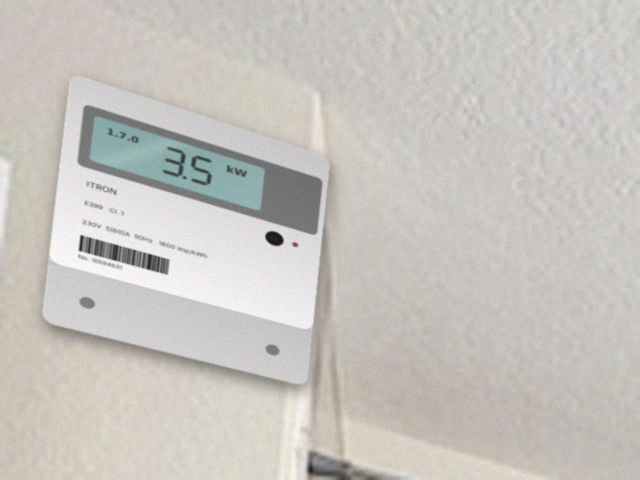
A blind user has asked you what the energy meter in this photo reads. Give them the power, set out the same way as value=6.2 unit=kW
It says value=3.5 unit=kW
